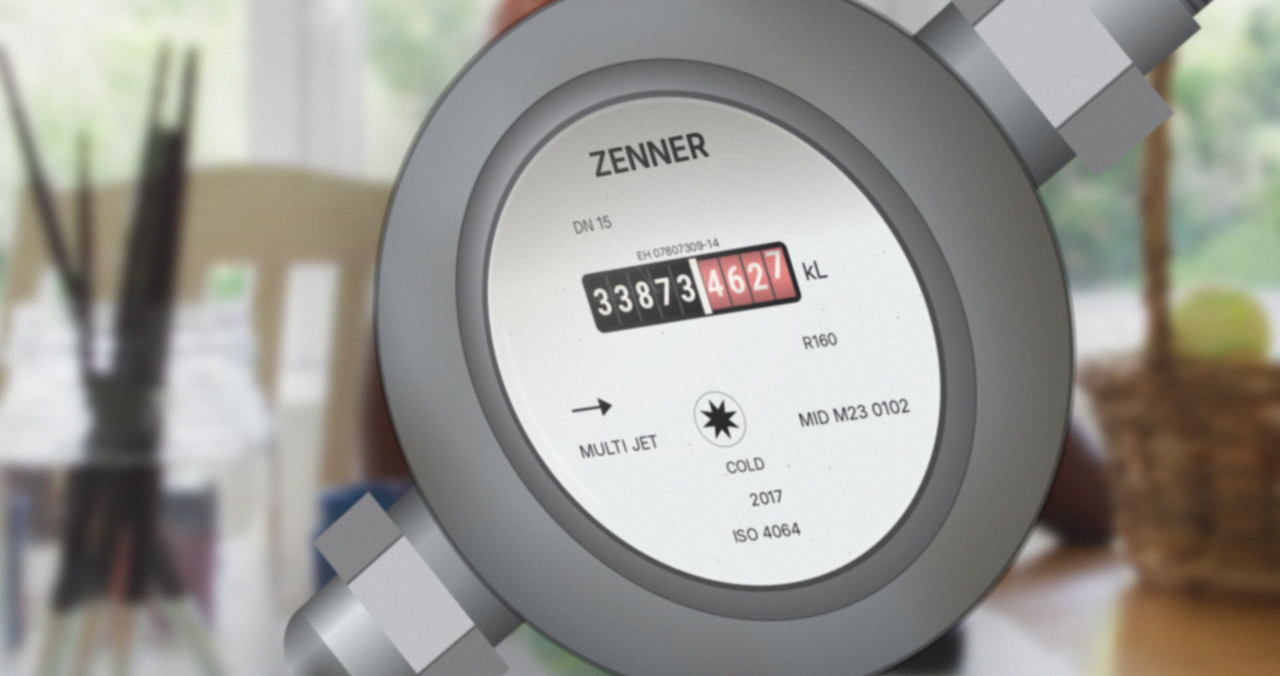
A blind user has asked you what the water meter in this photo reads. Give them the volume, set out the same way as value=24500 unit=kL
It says value=33873.4627 unit=kL
